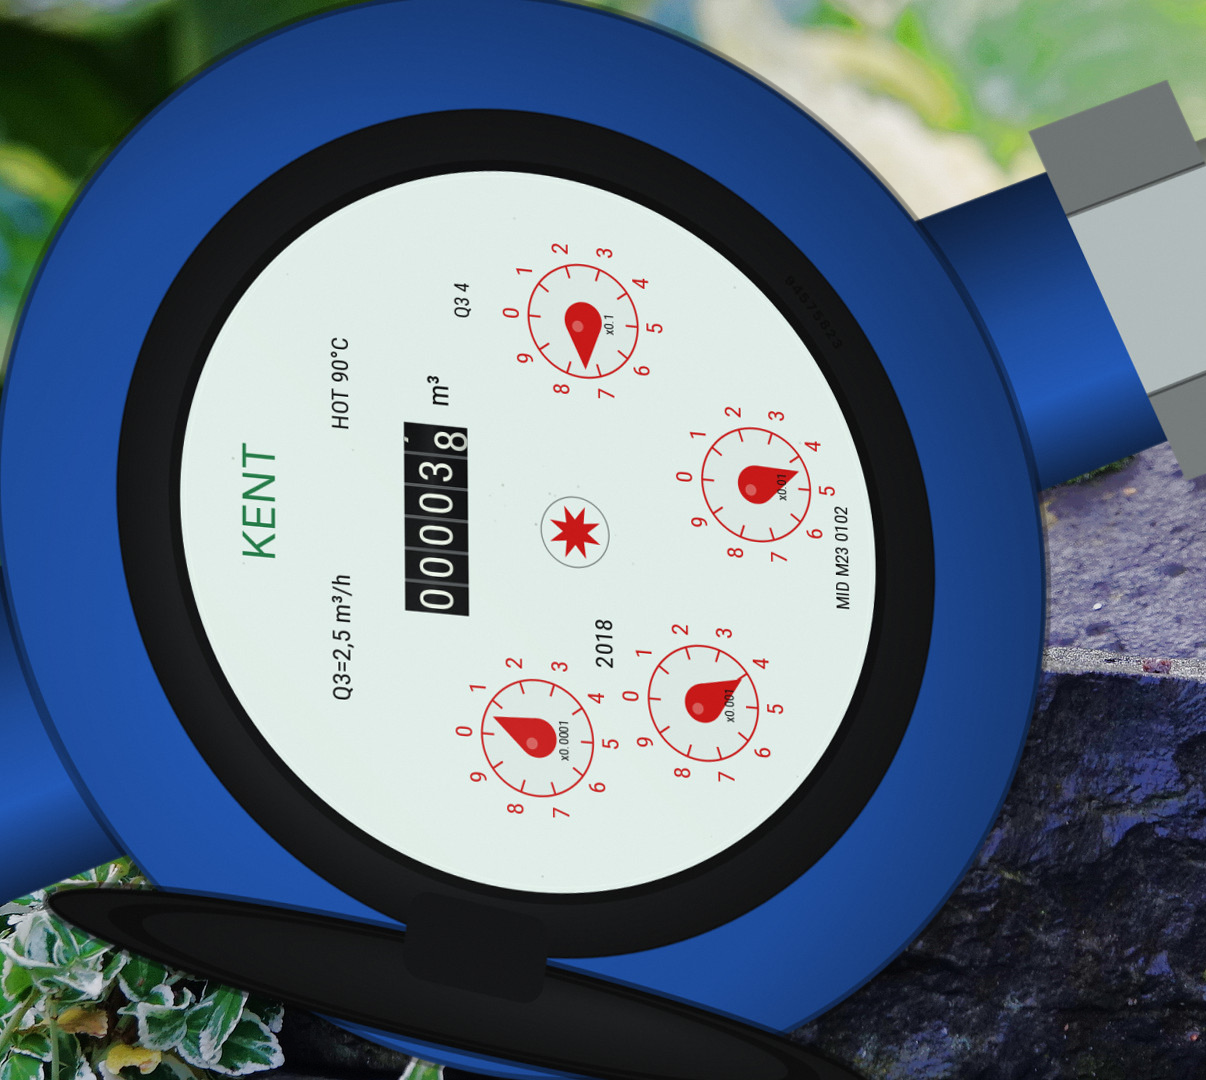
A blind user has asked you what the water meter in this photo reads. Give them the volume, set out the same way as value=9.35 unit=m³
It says value=37.7440 unit=m³
